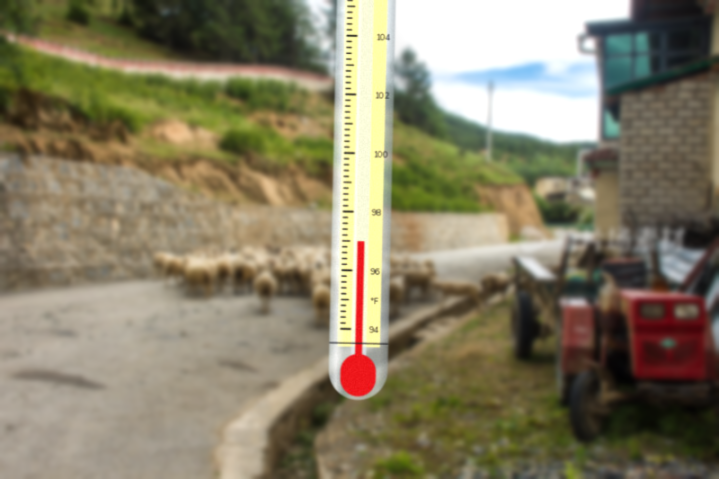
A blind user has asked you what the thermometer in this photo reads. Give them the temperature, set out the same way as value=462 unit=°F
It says value=97 unit=°F
